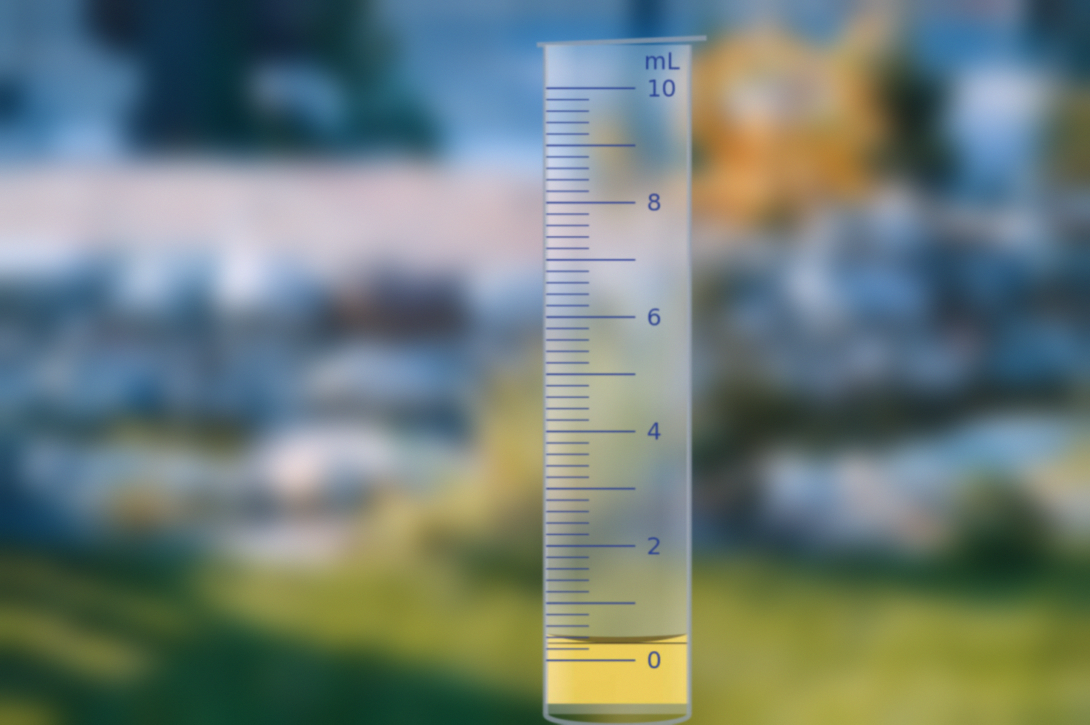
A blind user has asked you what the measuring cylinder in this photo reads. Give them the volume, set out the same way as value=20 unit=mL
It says value=0.3 unit=mL
